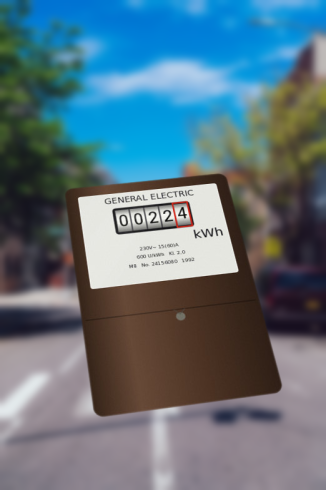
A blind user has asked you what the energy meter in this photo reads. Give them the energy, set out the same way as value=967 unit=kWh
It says value=22.4 unit=kWh
